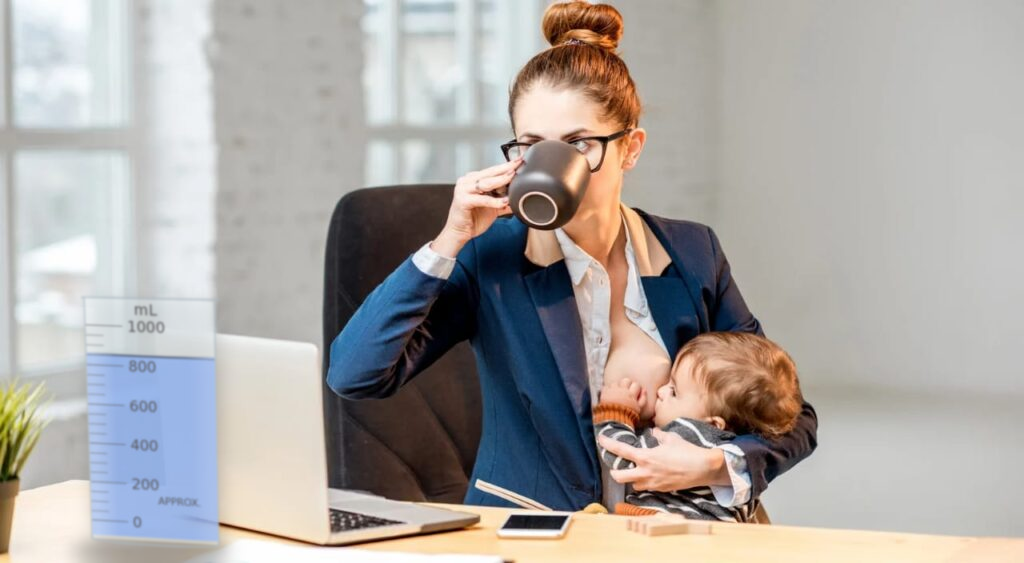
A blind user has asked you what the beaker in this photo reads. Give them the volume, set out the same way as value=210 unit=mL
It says value=850 unit=mL
